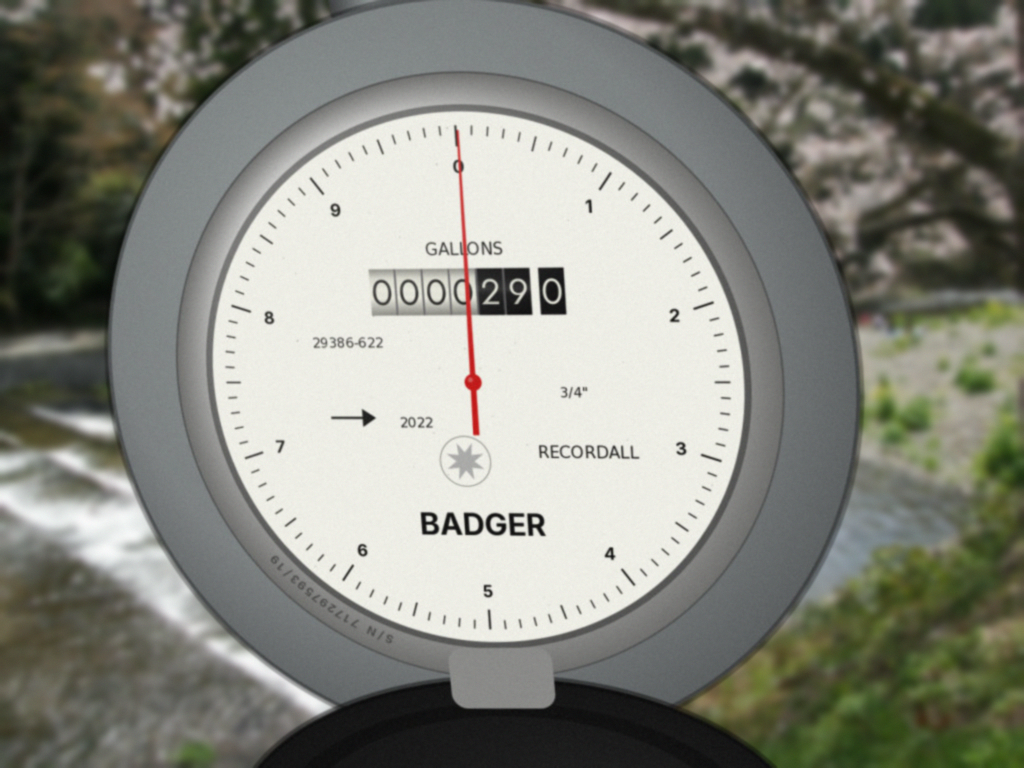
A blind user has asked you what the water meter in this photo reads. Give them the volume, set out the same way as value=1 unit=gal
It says value=290.0 unit=gal
